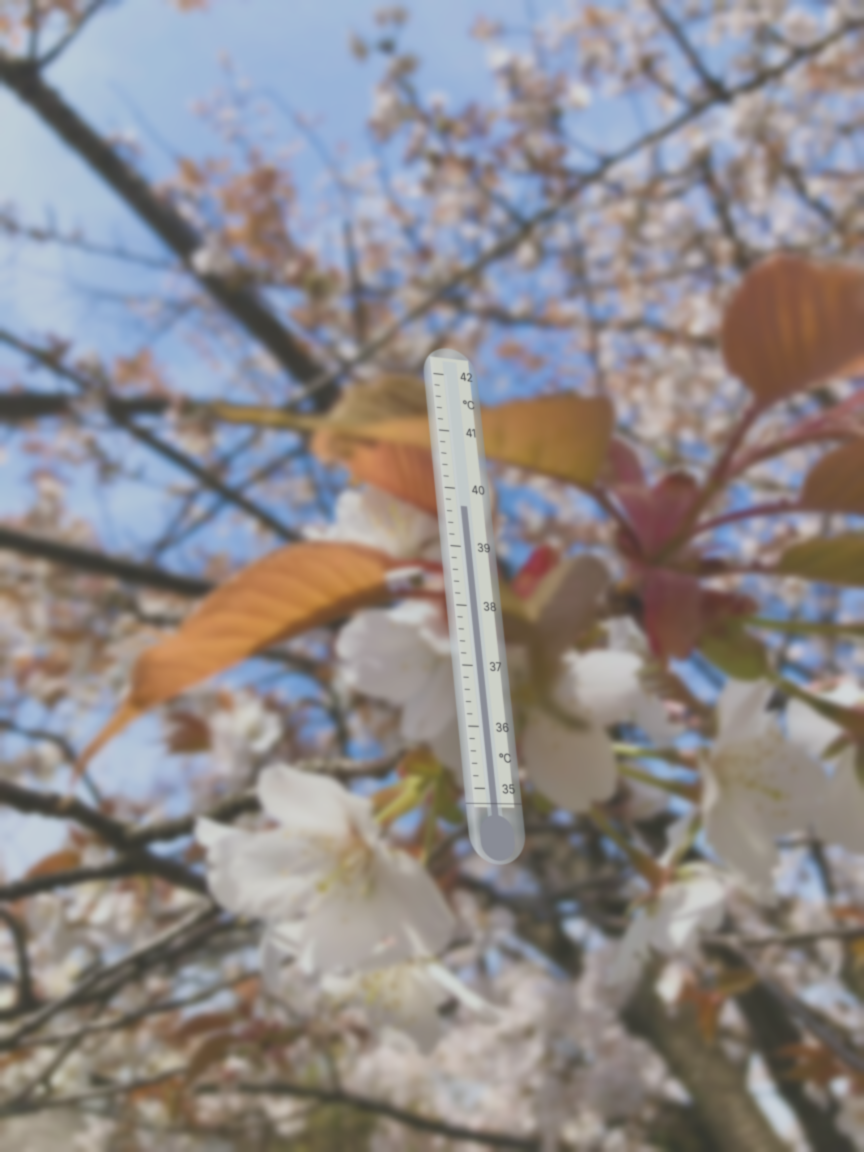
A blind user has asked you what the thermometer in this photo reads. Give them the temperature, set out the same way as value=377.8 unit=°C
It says value=39.7 unit=°C
